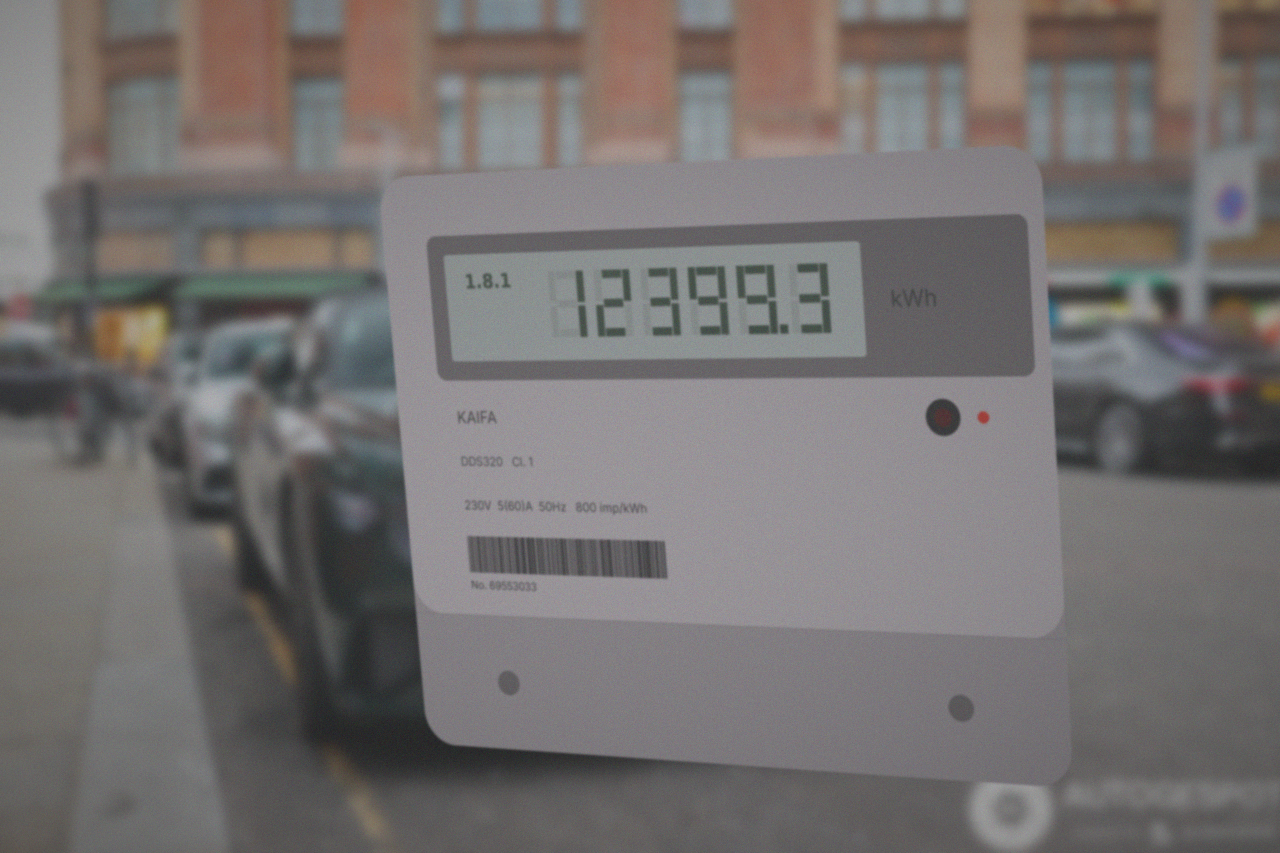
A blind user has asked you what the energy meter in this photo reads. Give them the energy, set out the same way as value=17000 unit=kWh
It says value=12399.3 unit=kWh
